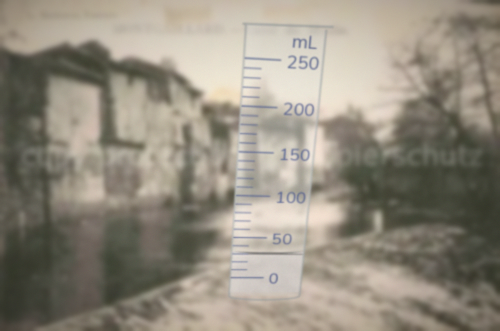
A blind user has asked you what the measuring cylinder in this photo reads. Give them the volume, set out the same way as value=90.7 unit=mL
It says value=30 unit=mL
